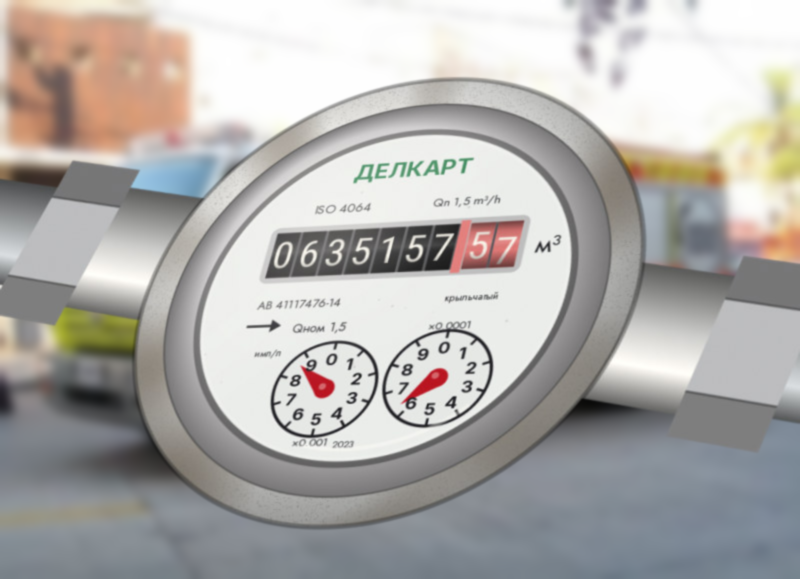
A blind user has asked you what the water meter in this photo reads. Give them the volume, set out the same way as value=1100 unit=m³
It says value=635157.5686 unit=m³
